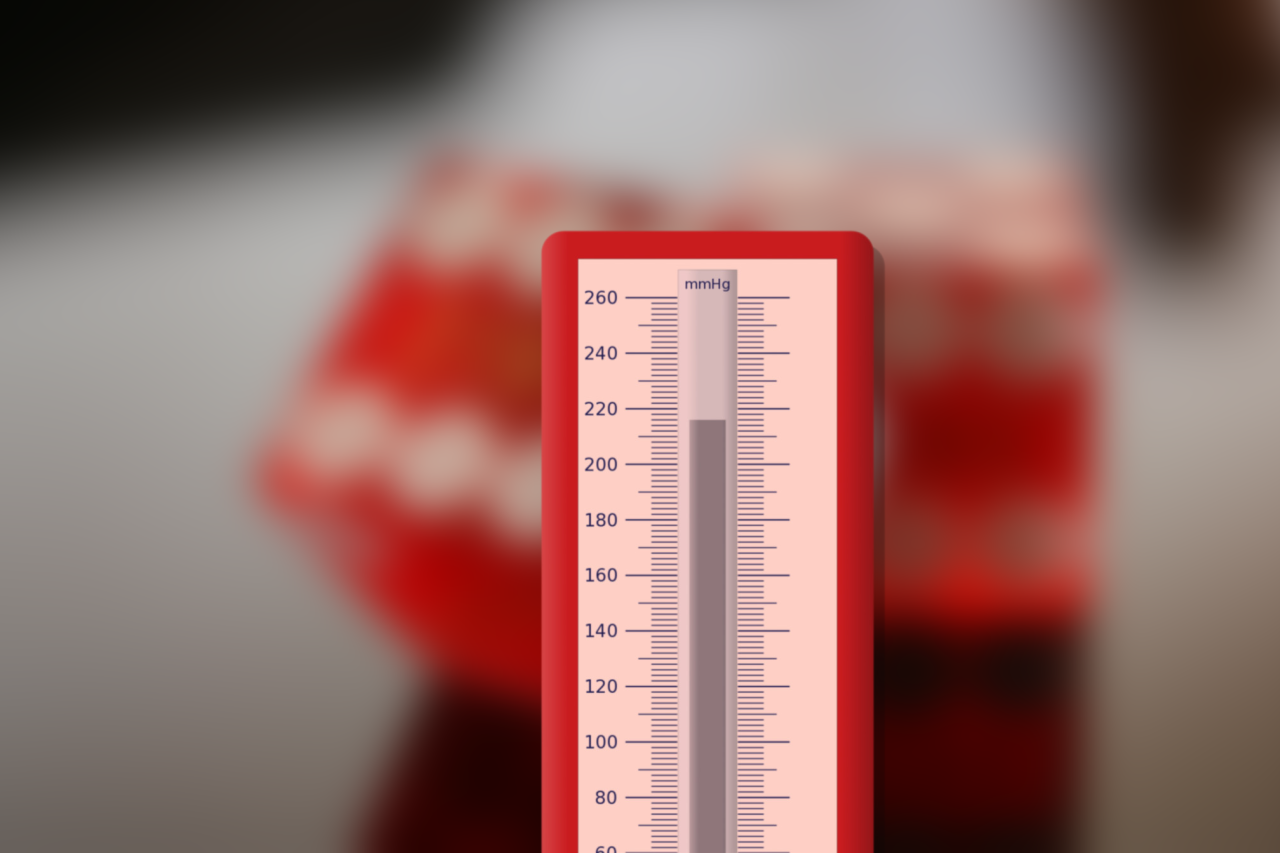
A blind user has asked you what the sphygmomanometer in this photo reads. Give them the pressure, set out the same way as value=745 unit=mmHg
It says value=216 unit=mmHg
